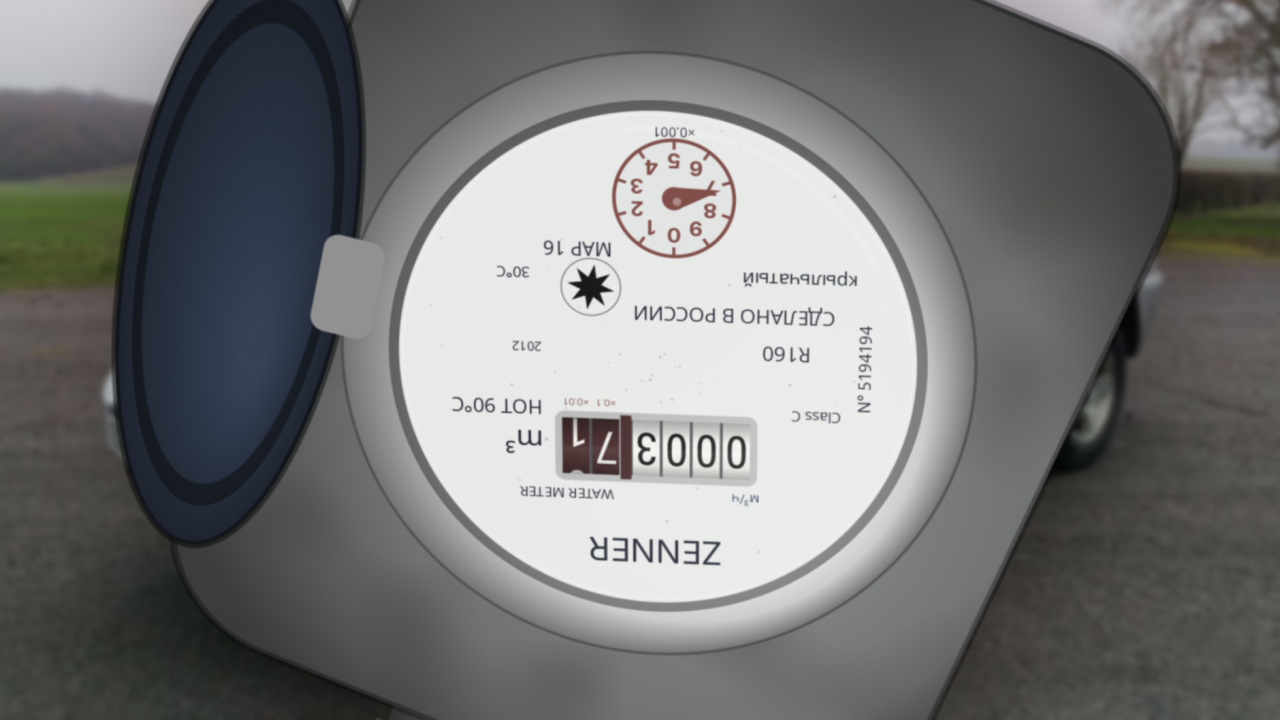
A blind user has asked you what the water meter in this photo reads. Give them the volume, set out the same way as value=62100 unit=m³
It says value=3.707 unit=m³
